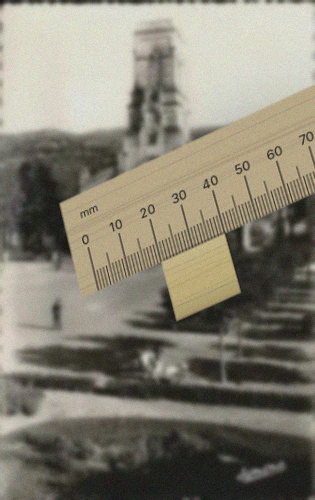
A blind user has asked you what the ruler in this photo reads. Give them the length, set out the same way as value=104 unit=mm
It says value=20 unit=mm
